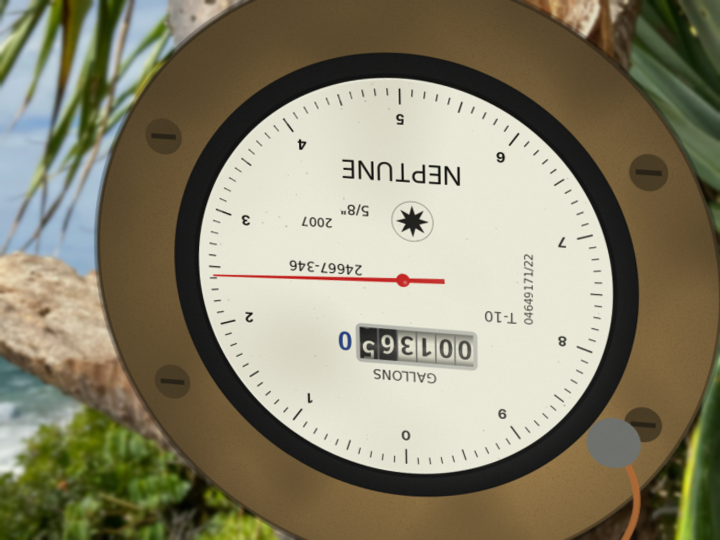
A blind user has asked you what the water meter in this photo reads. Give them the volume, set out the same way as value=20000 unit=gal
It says value=13652.4 unit=gal
